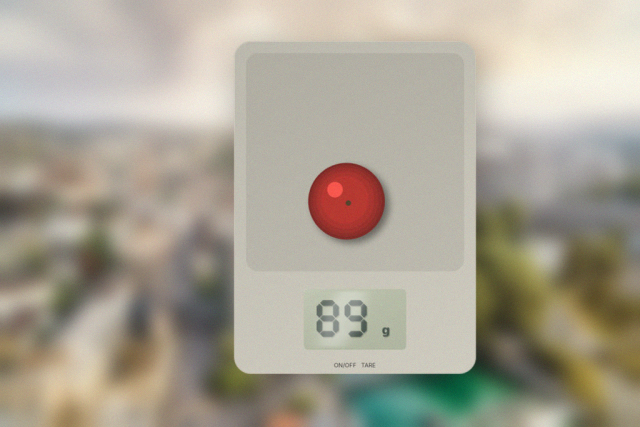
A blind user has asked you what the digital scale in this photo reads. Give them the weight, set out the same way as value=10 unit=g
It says value=89 unit=g
